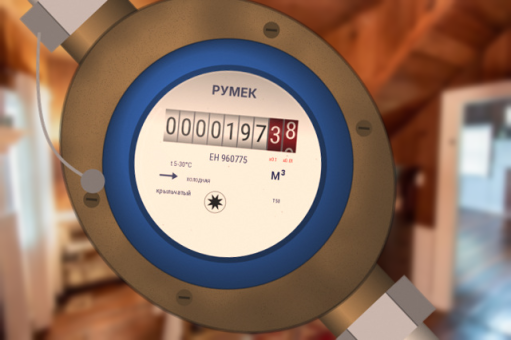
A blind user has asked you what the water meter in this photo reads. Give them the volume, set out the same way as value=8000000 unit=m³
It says value=197.38 unit=m³
